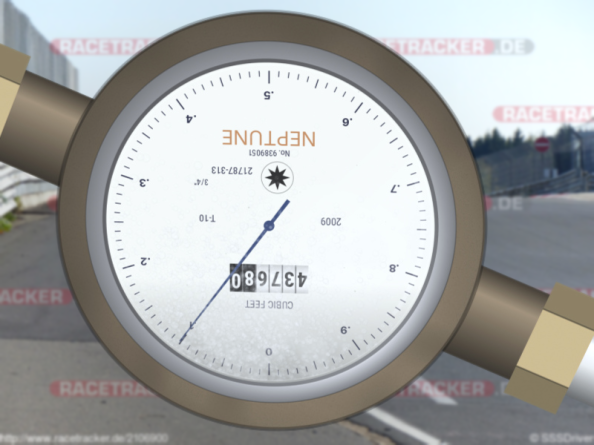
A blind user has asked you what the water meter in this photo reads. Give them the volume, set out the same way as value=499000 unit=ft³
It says value=437680.10 unit=ft³
